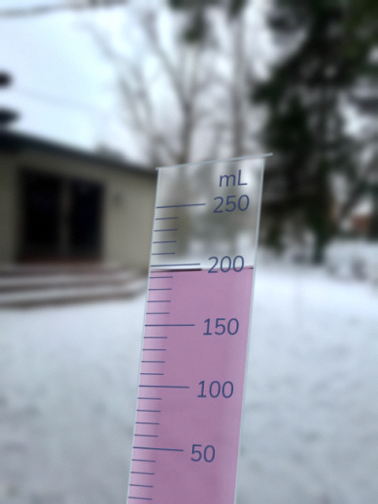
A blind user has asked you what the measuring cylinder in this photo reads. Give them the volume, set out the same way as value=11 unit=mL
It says value=195 unit=mL
